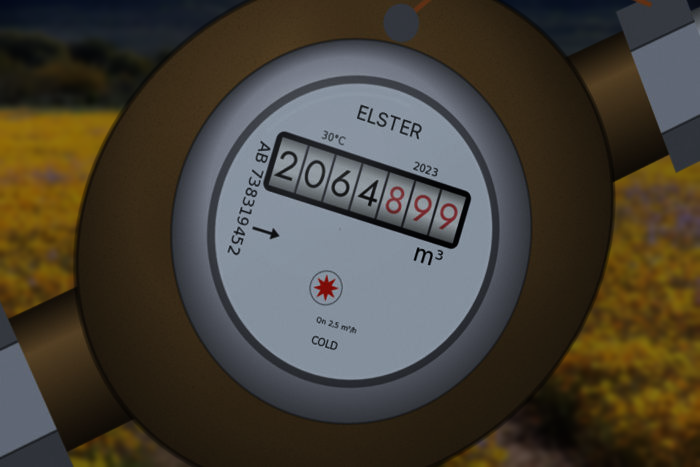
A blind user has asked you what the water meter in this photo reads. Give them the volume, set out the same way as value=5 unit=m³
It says value=2064.899 unit=m³
